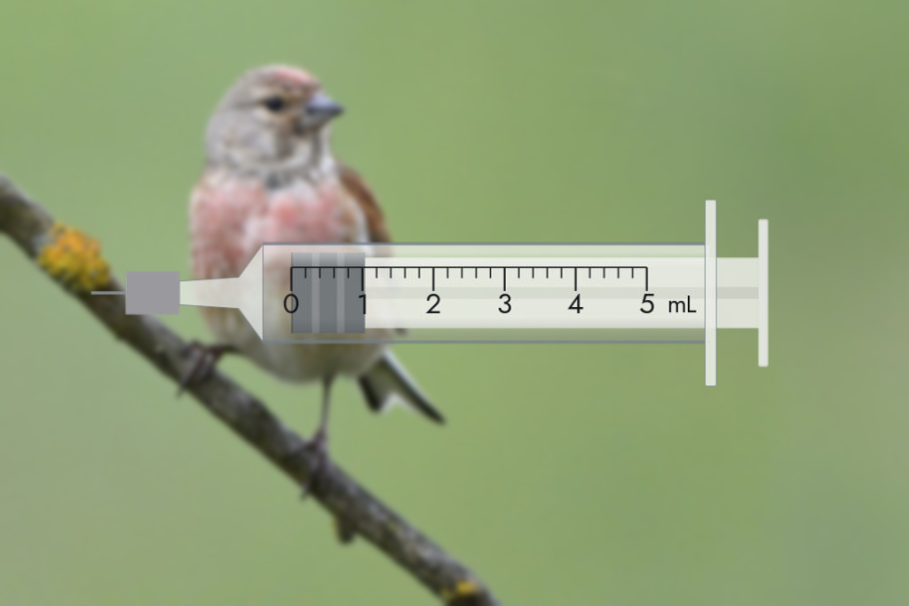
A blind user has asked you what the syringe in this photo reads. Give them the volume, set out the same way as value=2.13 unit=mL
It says value=0 unit=mL
